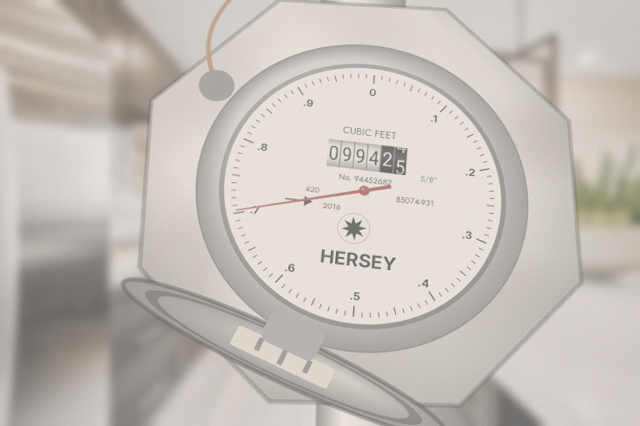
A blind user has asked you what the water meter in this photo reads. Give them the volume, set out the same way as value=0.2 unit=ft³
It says value=99424.70 unit=ft³
